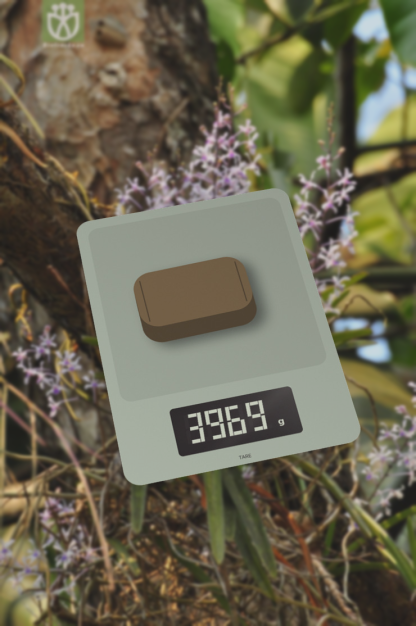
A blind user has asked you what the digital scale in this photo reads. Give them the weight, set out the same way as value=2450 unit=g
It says value=3969 unit=g
